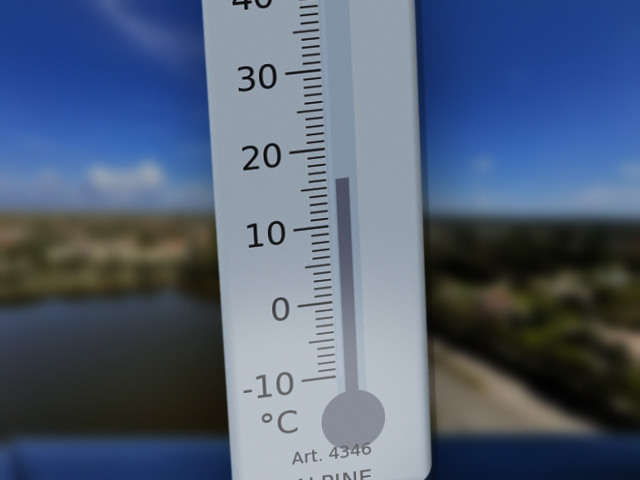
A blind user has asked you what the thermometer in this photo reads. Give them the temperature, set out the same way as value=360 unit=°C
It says value=16 unit=°C
